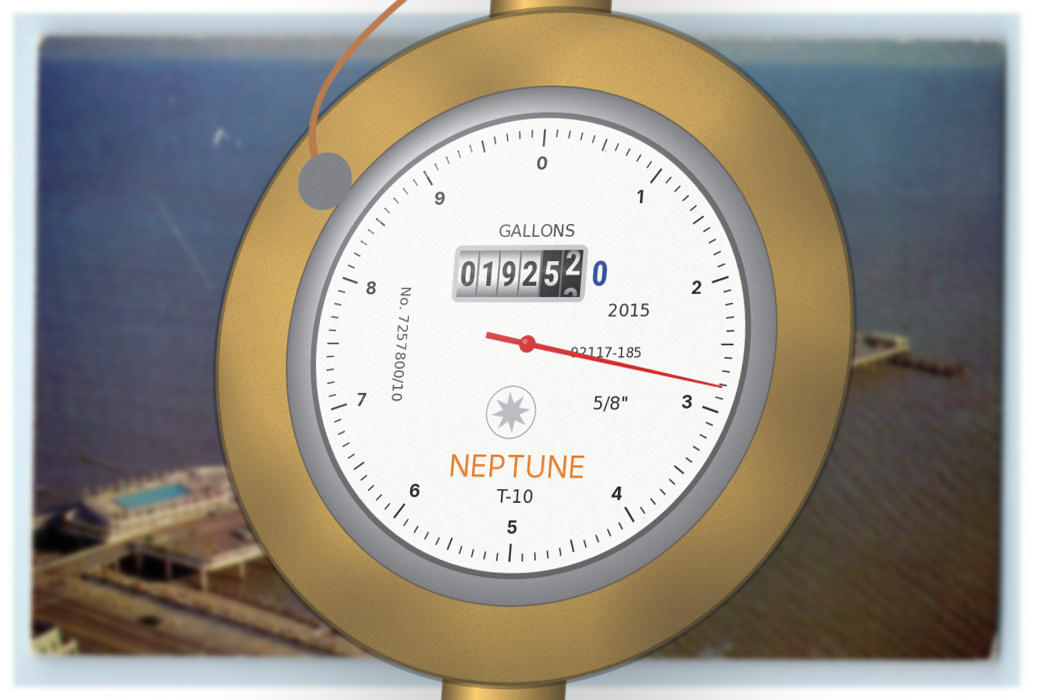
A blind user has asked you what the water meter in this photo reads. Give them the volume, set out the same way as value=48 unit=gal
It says value=192522.8 unit=gal
